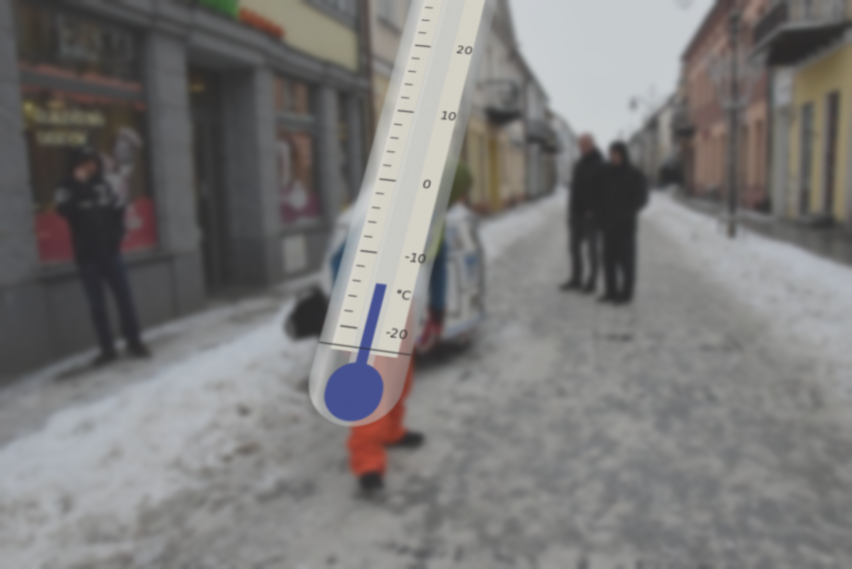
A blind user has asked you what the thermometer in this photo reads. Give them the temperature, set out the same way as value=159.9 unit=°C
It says value=-14 unit=°C
